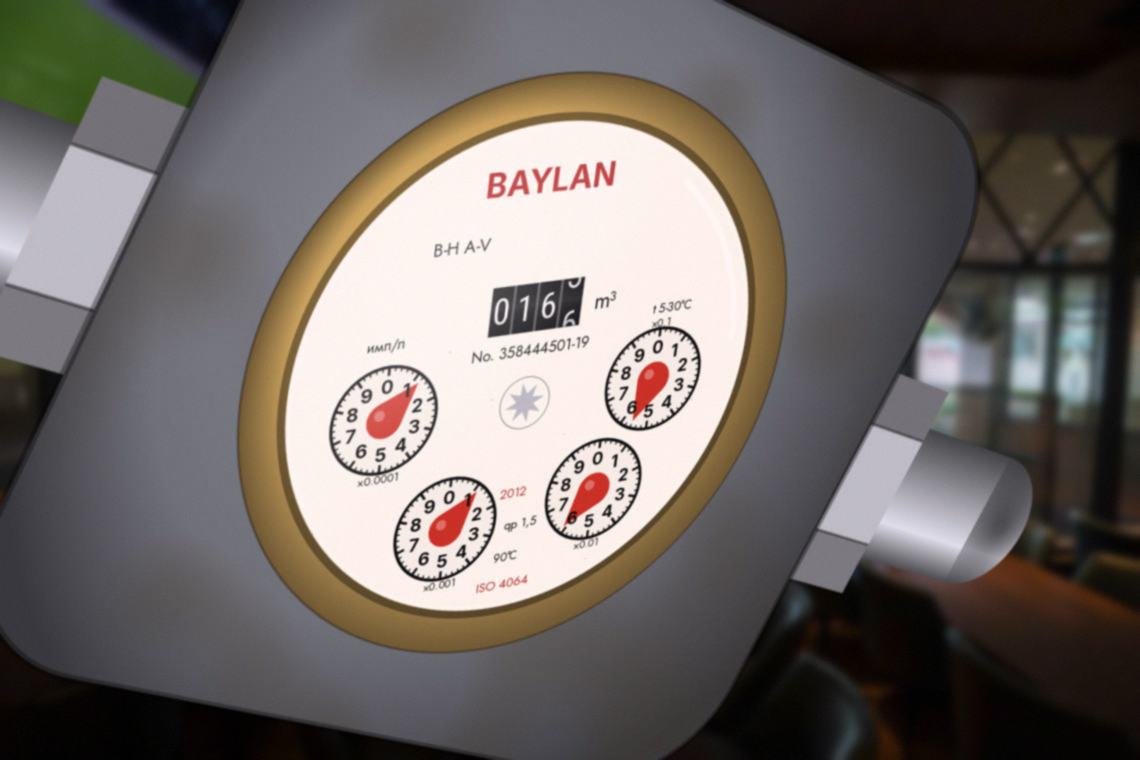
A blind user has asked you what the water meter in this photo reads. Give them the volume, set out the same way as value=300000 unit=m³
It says value=165.5611 unit=m³
